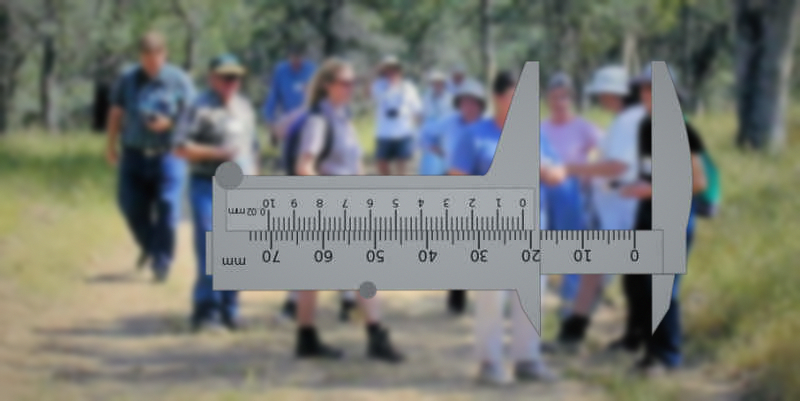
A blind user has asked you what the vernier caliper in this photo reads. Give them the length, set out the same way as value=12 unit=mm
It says value=21.5 unit=mm
